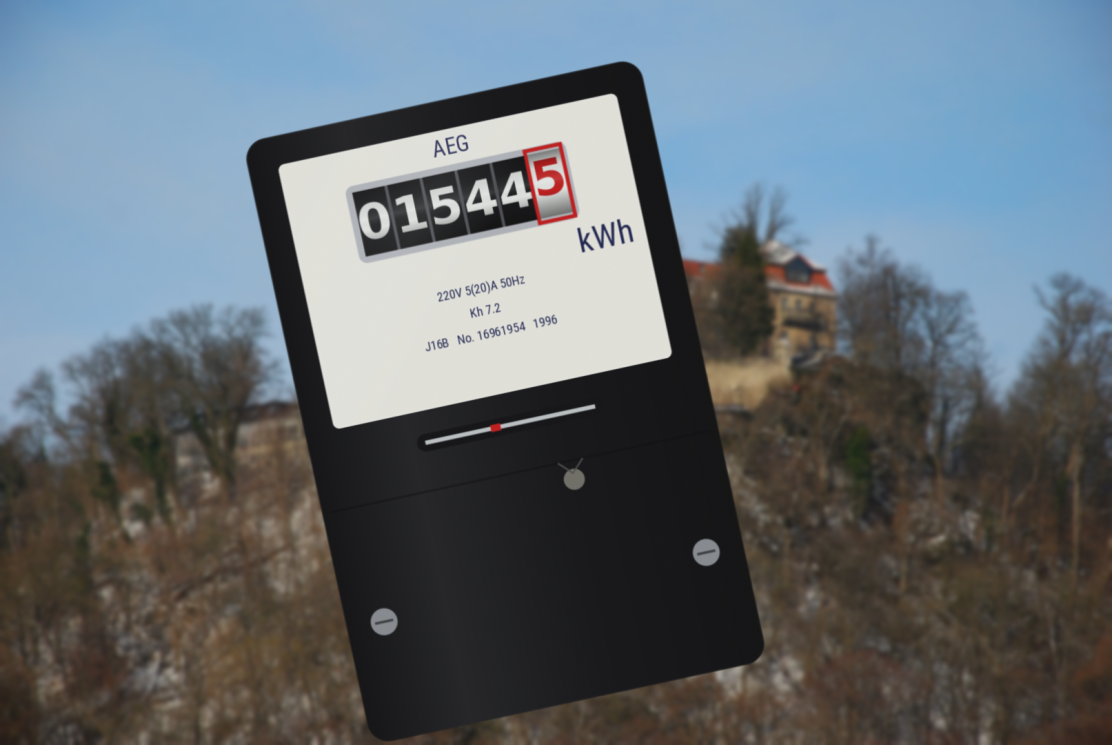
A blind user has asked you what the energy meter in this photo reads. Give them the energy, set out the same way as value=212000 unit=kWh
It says value=1544.5 unit=kWh
